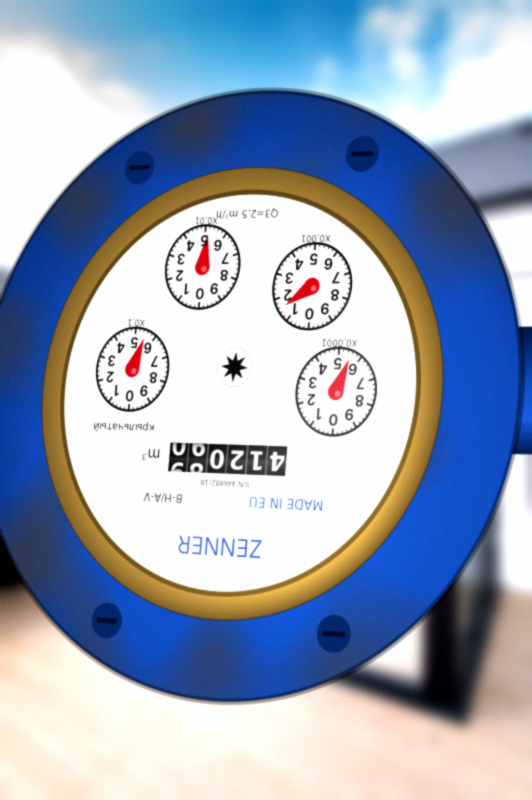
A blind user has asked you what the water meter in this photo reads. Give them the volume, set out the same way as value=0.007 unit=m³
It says value=412089.5515 unit=m³
